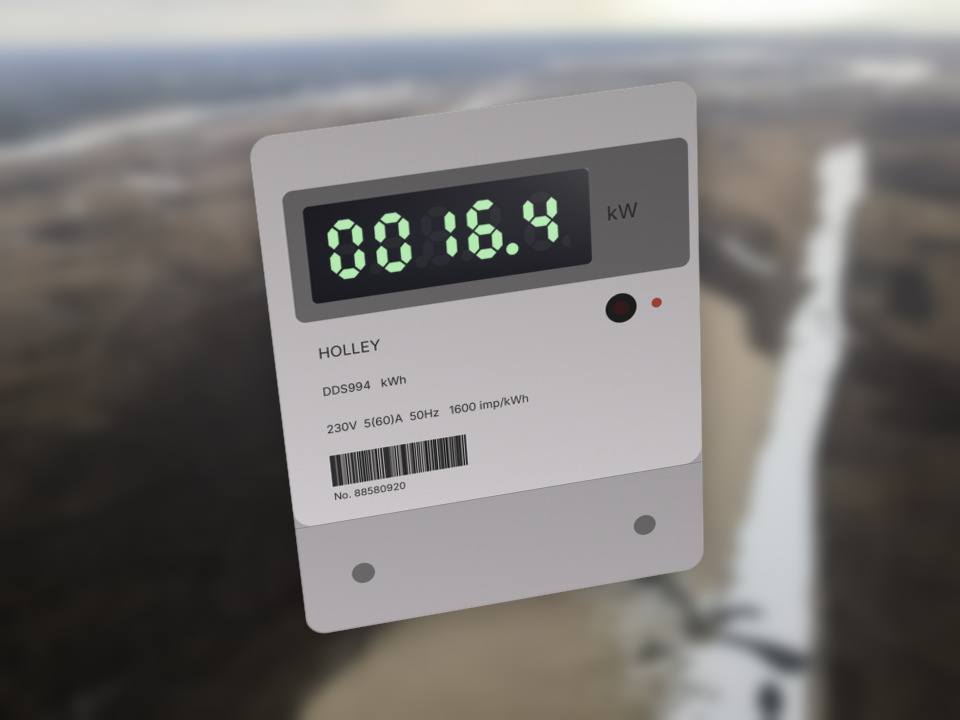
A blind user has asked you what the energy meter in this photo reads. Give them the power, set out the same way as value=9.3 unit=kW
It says value=16.4 unit=kW
